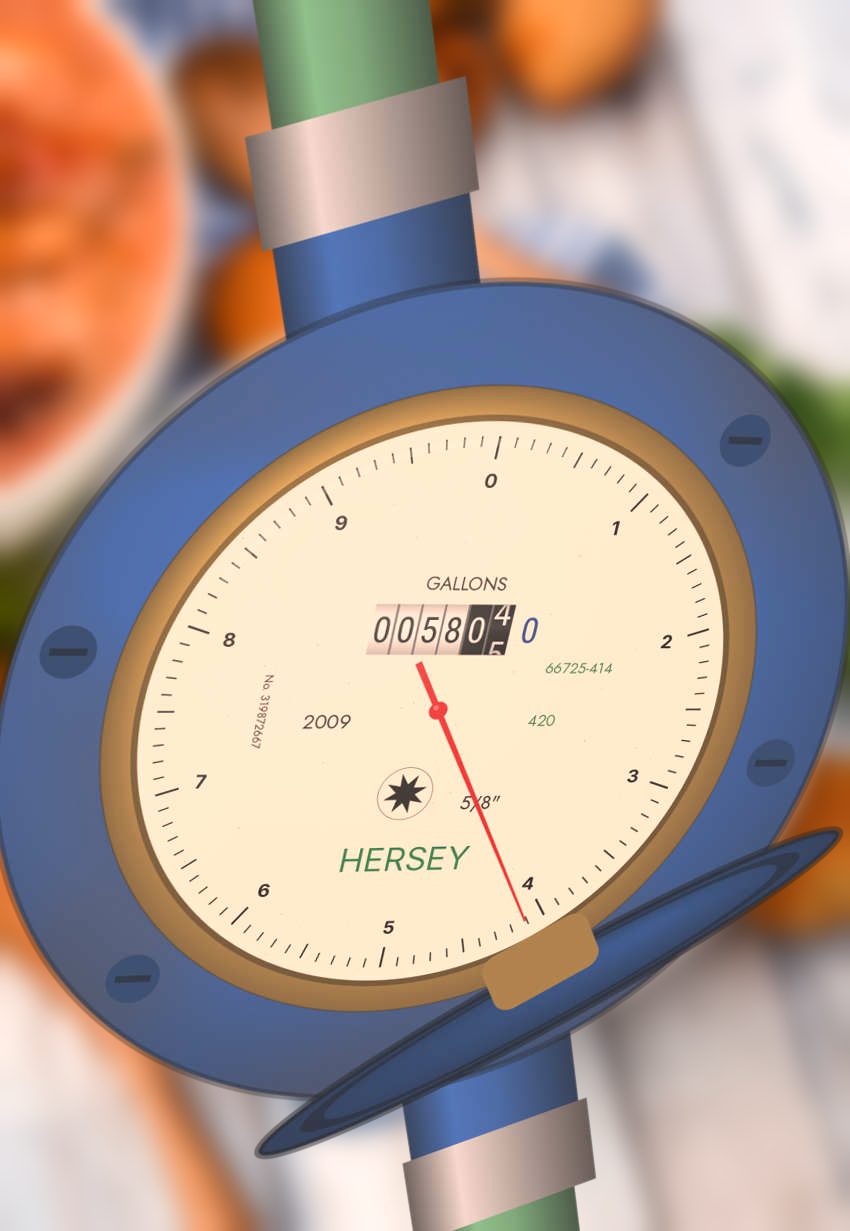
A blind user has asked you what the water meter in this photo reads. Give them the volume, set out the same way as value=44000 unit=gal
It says value=58044.1 unit=gal
